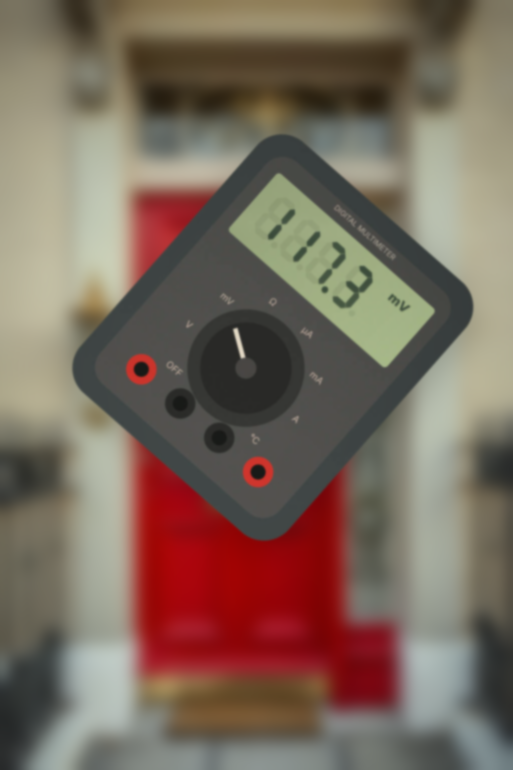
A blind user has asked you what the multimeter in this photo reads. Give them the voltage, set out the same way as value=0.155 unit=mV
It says value=117.3 unit=mV
